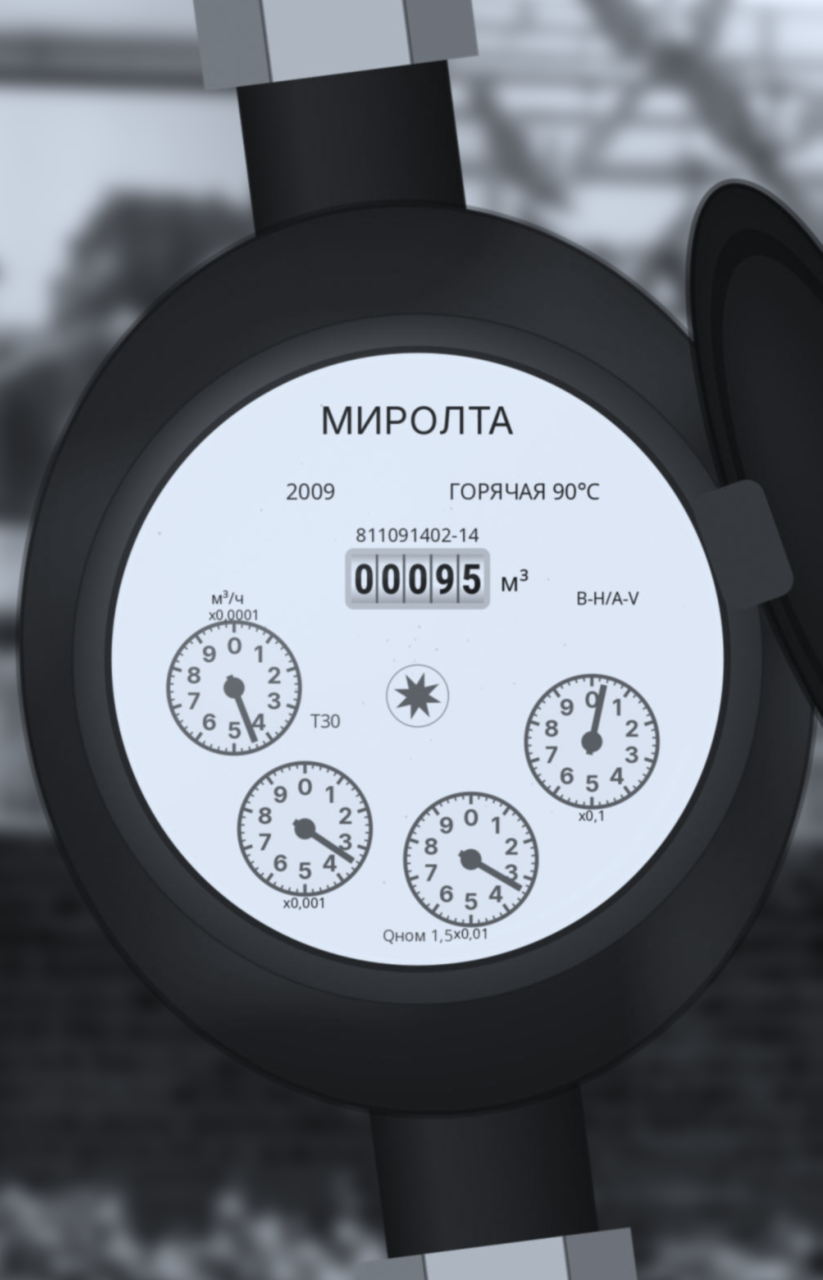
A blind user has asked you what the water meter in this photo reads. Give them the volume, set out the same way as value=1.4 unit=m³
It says value=95.0334 unit=m³
